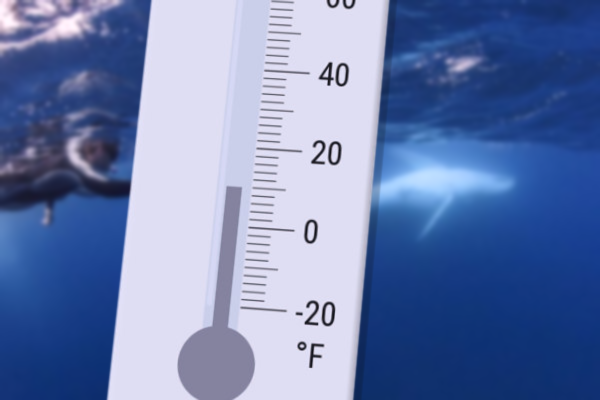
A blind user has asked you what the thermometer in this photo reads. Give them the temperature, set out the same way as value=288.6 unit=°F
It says value=10 unit=°F
